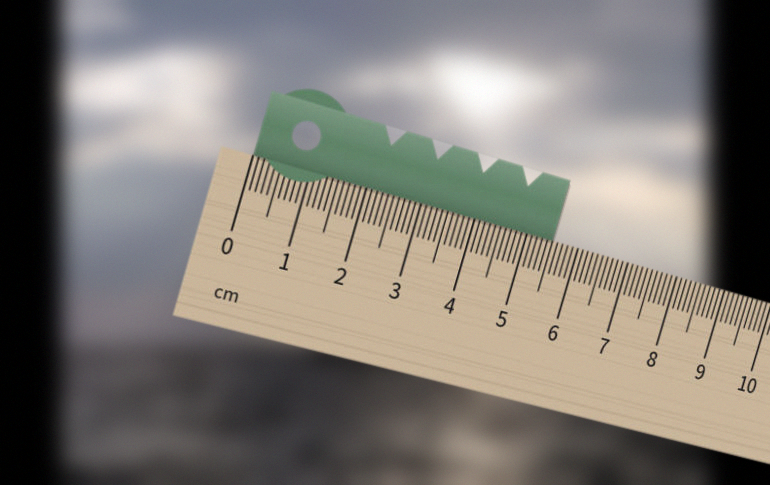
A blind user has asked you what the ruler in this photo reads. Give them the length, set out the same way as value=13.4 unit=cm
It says value=5.5 unit=cm
